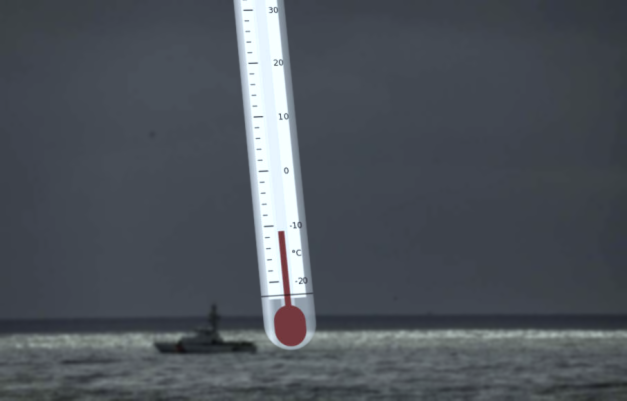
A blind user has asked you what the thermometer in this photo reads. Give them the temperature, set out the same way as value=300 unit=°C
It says value=-11 unit=°C
